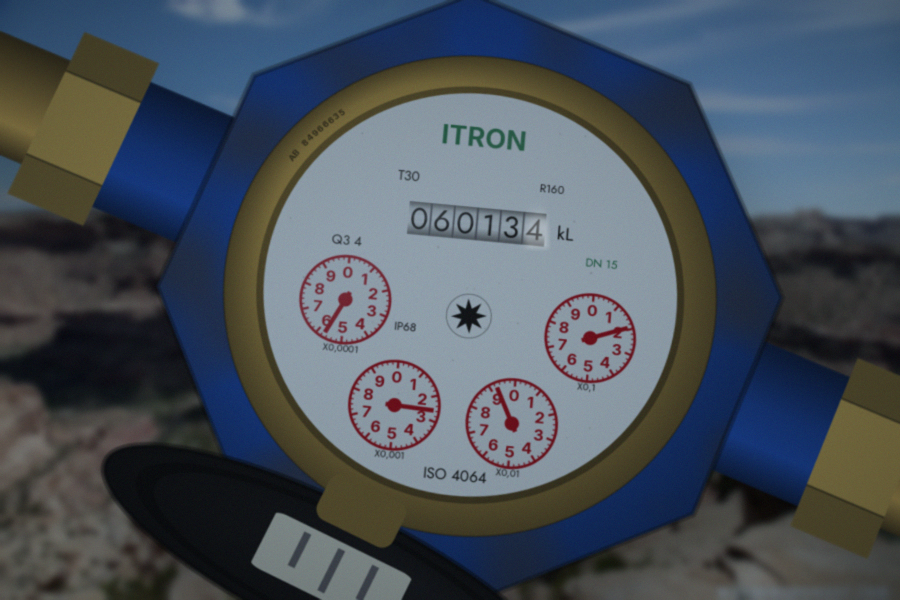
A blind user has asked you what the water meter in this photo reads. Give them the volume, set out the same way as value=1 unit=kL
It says value=60134.1925 unit=kL
